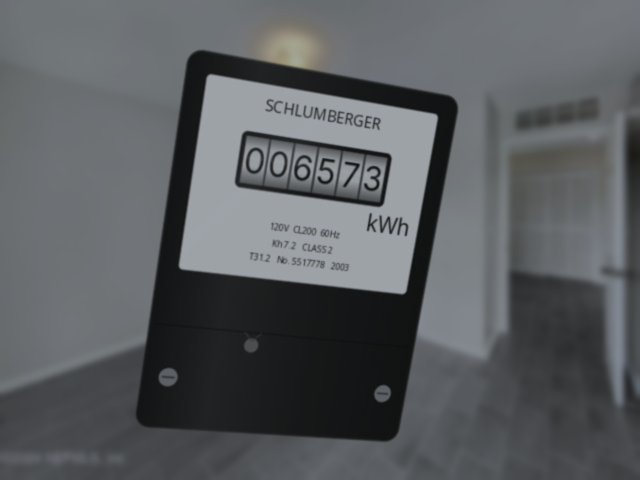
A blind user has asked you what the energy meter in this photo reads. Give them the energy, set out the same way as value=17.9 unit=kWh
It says value=6573 unit=kWh
